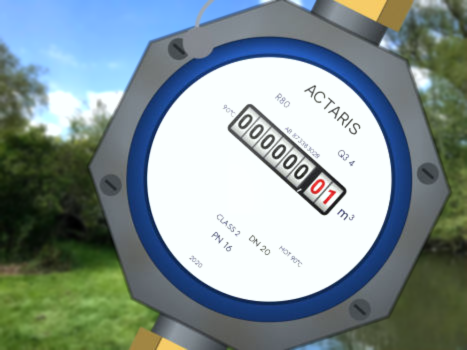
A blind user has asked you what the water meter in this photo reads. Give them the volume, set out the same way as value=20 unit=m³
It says value=0.01 unit=m³
